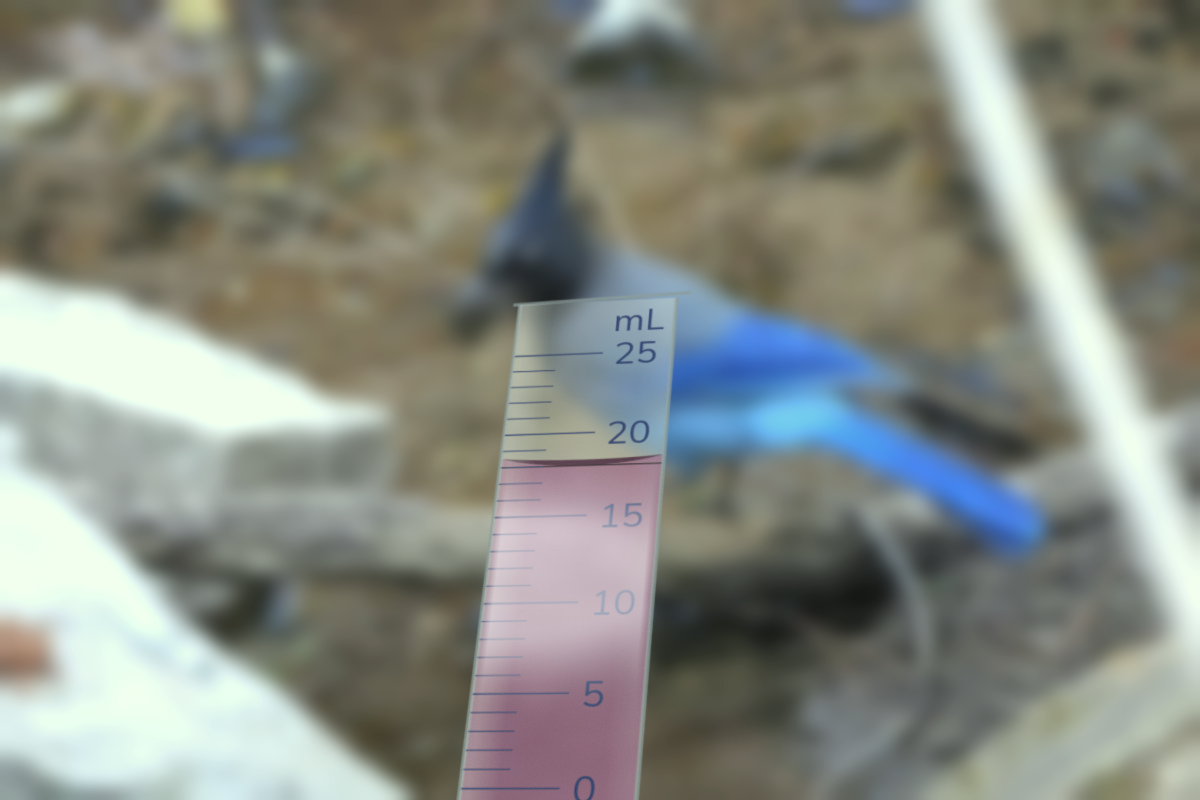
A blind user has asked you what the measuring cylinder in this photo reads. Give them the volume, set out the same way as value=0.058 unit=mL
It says value=18 unit=mL
